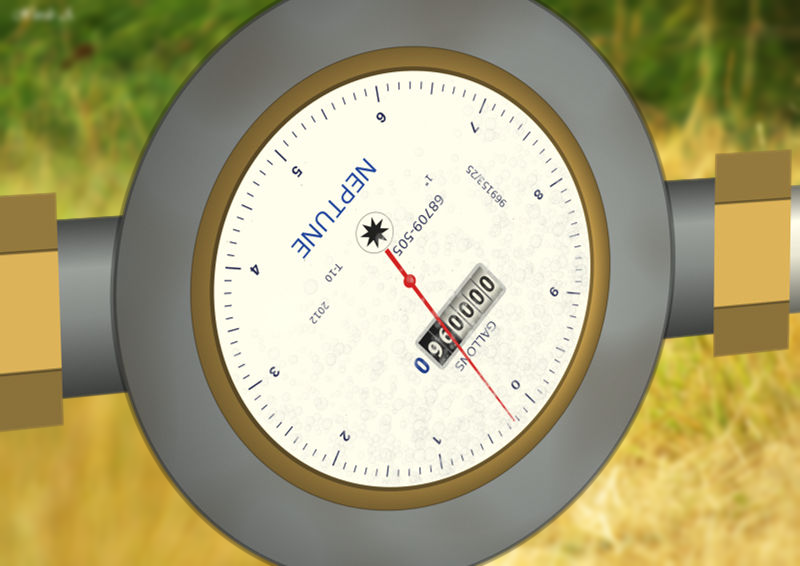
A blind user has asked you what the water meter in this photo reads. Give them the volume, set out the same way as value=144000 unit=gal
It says value=960.2 unit=gal
